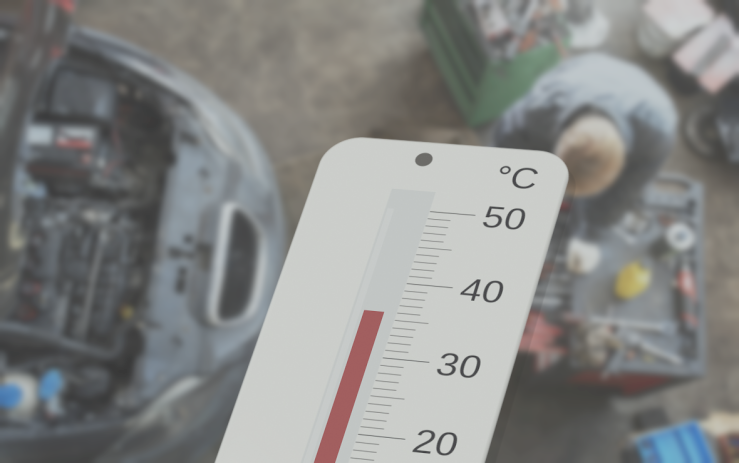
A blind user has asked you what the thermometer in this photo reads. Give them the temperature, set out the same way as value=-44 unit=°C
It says value=36 unit=°C
